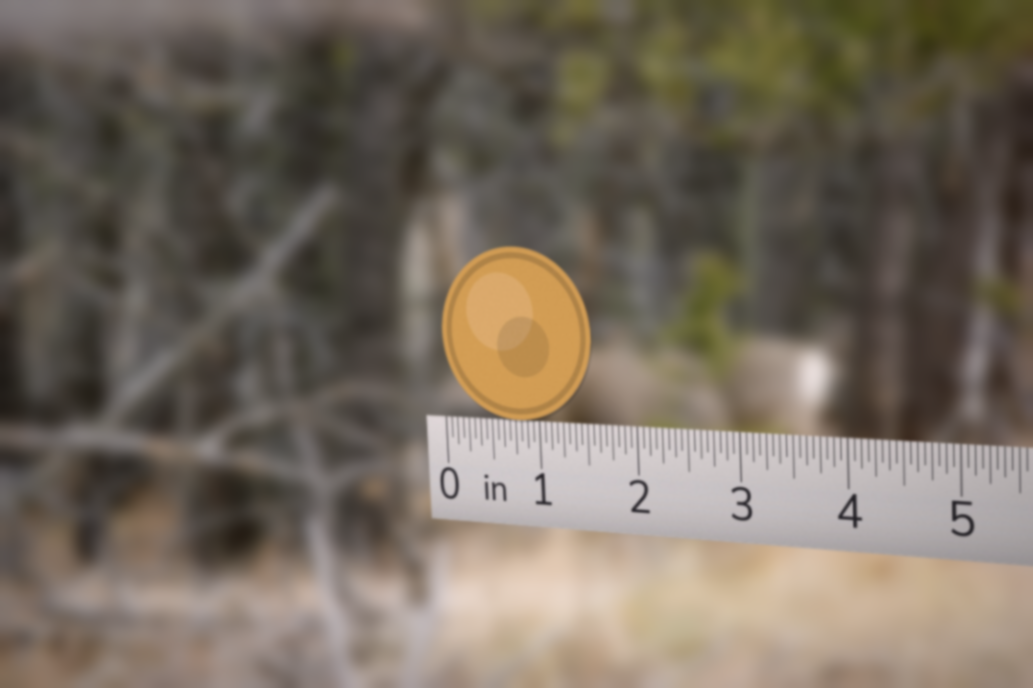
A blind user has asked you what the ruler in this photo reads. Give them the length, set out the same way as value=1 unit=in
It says value=1.5625 unit=in
